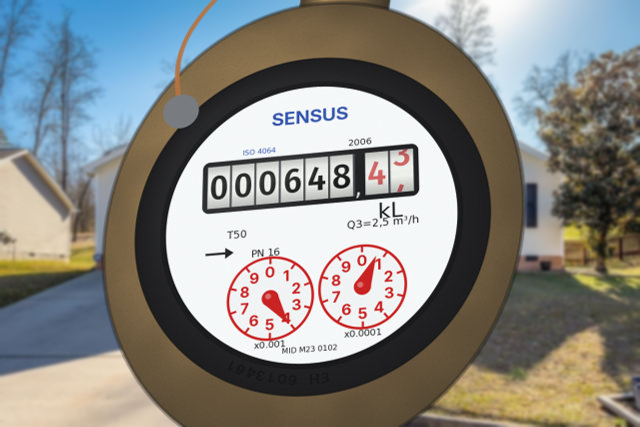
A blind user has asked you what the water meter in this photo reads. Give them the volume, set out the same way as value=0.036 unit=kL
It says value=648.4340 unit=kL
